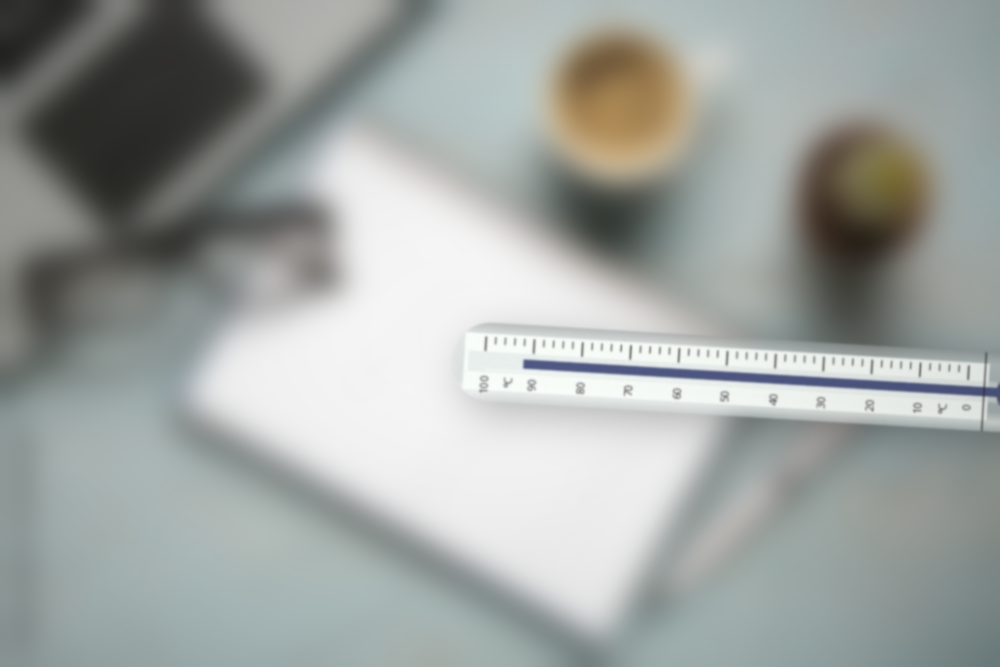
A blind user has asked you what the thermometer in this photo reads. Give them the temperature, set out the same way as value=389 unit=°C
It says value=92 unit=°C
